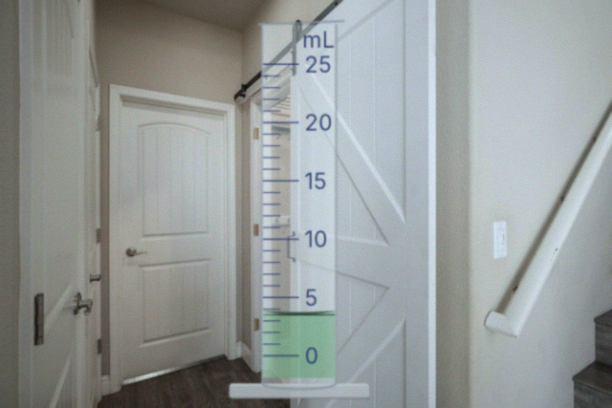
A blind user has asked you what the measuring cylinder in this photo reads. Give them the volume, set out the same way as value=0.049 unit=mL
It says value=3.5 unit=mL
